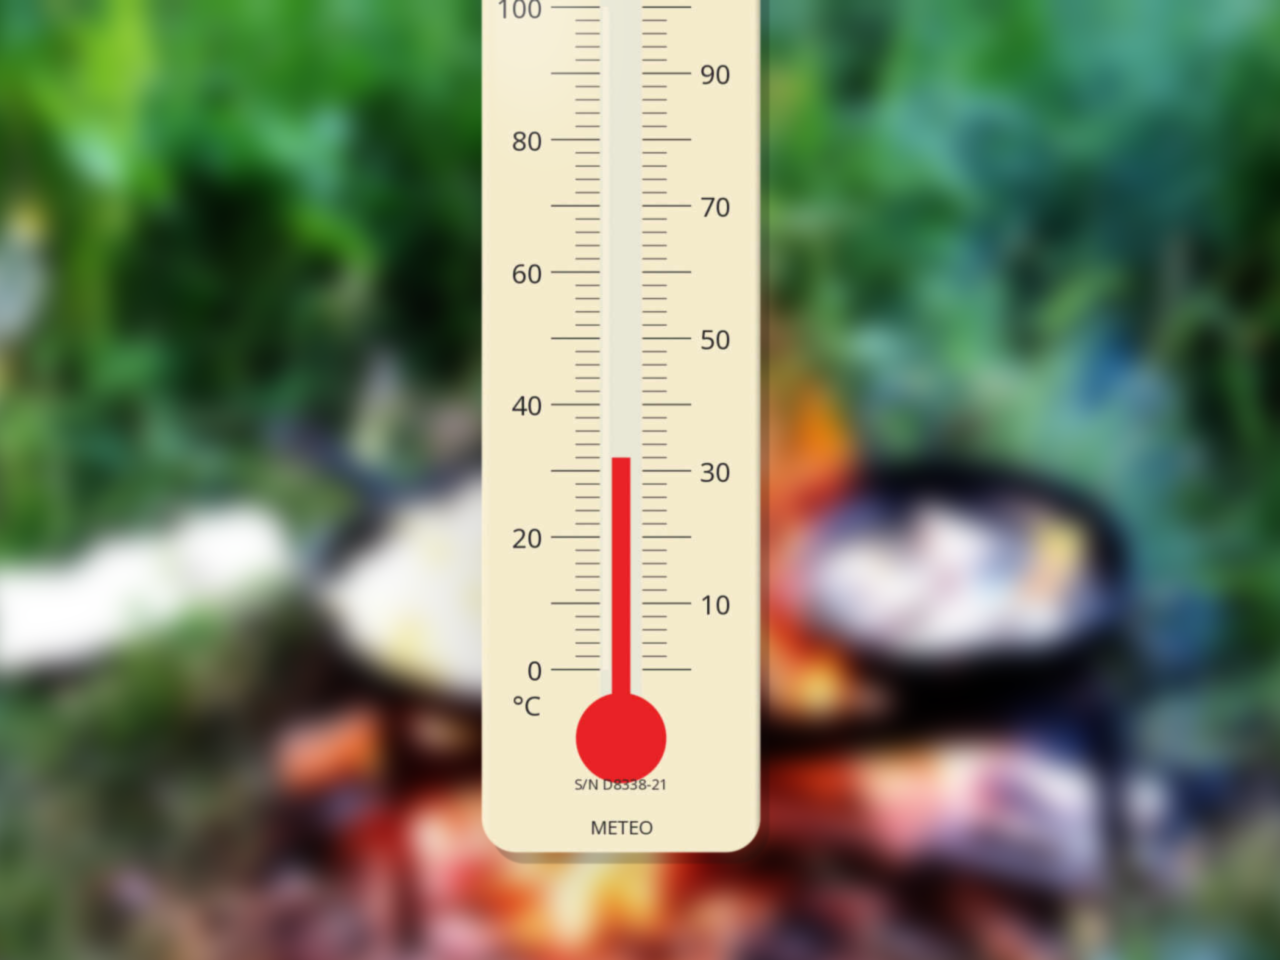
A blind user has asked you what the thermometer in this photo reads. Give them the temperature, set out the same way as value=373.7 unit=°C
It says value=32 unit=°C
